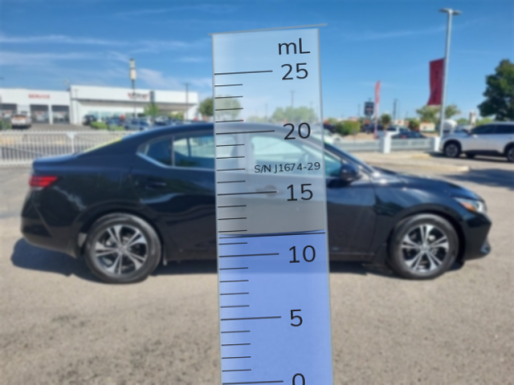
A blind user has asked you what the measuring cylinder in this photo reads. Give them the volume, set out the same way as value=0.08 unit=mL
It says value=11.5 unit=mL
